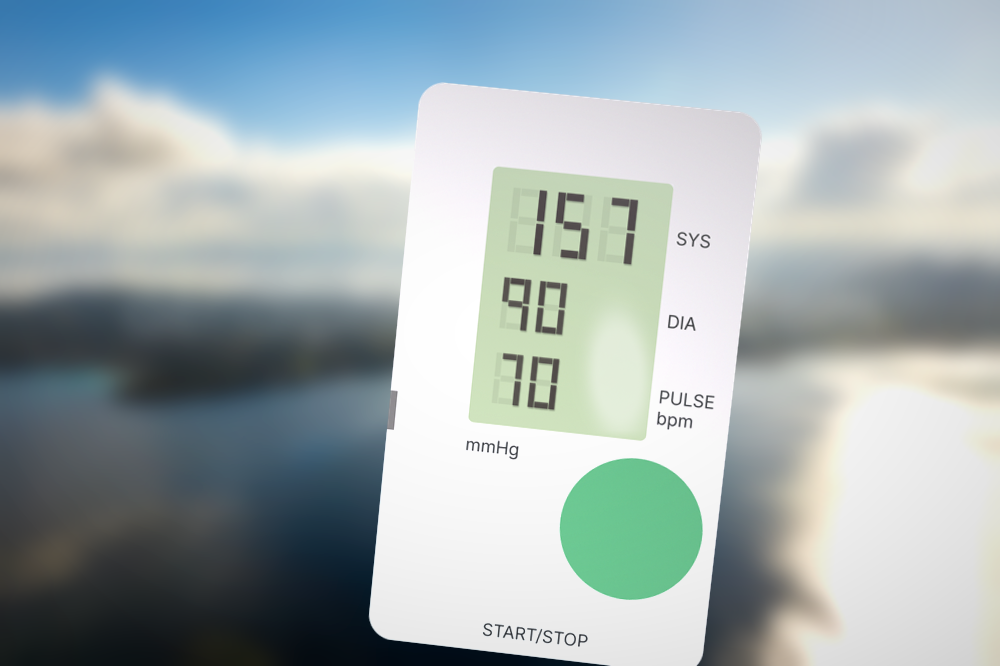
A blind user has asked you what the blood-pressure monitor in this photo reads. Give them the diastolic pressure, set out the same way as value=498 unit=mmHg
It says value=90 unit=mmHg
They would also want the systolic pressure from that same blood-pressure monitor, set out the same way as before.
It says value=157 unit=mmHg
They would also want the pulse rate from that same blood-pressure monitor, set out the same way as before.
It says value=70 unit=bpm
